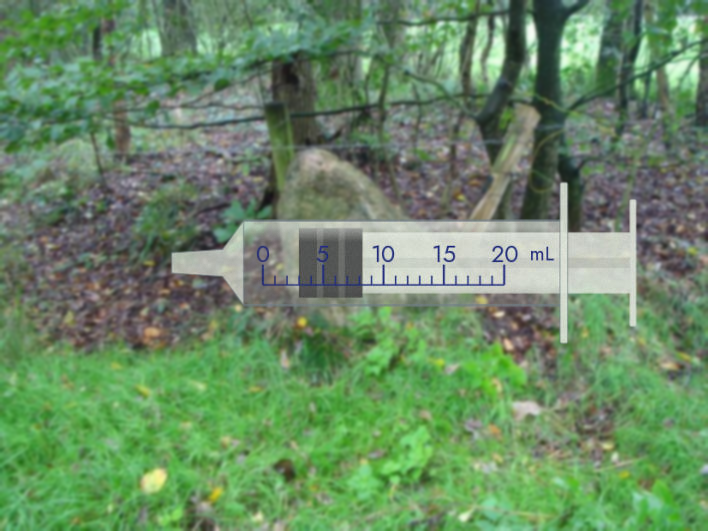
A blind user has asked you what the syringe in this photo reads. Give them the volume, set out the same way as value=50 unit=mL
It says value=3 unit=mL
